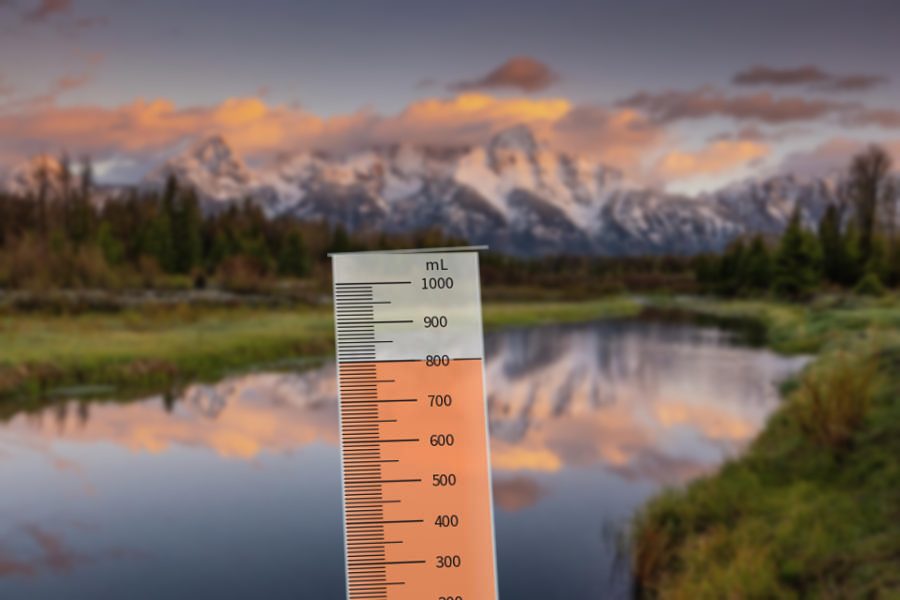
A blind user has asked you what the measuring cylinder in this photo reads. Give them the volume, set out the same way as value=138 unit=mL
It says value=800 unit=mL
